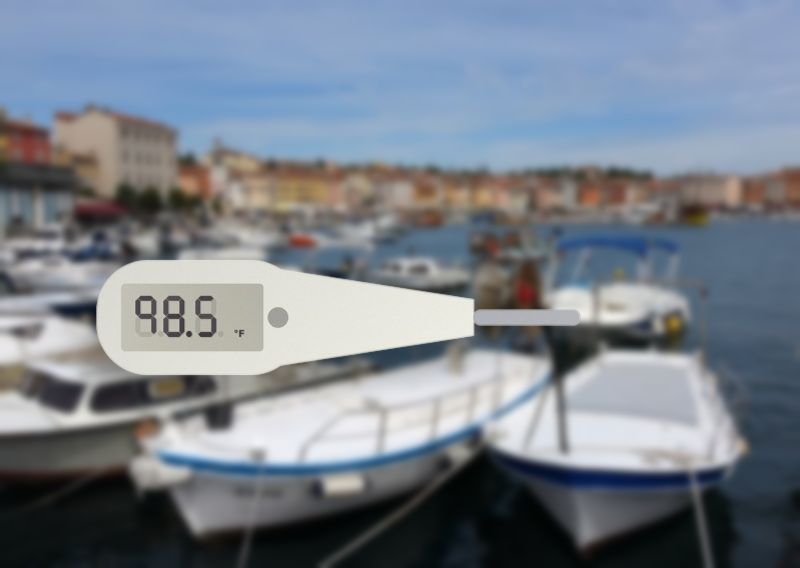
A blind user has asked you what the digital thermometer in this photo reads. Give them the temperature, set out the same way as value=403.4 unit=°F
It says value=98.5 unit=°F
